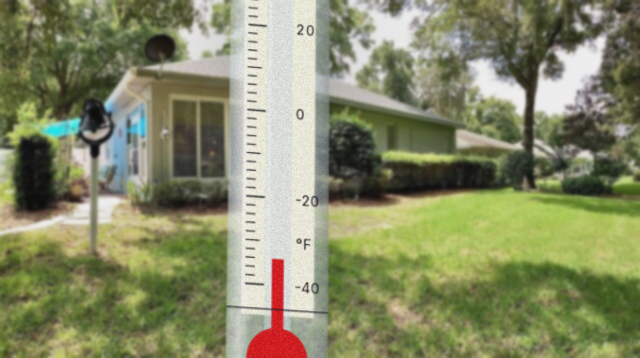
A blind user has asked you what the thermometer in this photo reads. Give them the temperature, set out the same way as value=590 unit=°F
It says value=-34 unit=°F
